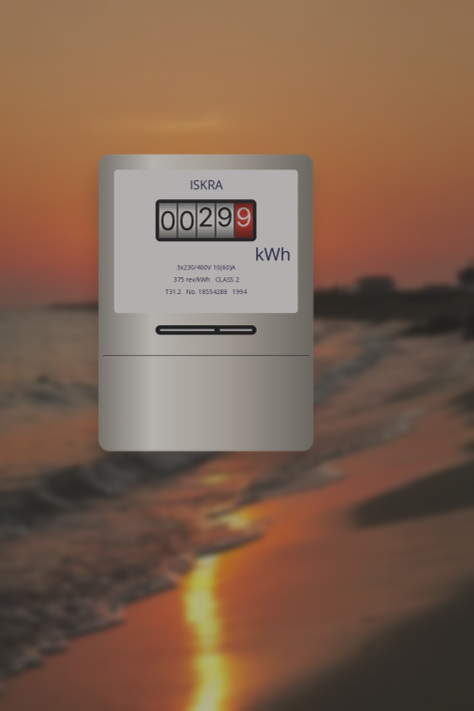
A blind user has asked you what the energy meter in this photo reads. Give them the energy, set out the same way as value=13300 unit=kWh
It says value=29.9 unit=kWh
